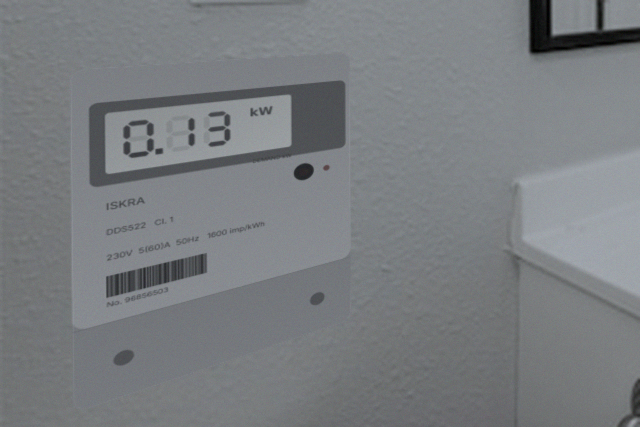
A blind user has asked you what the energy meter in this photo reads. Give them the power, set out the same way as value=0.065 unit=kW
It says value=0.13 unit=kW
